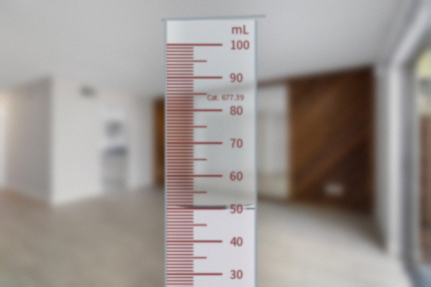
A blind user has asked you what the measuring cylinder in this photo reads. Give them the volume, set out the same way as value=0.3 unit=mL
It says value=50 unit=mL
